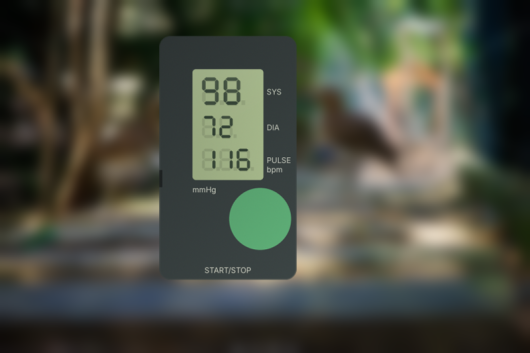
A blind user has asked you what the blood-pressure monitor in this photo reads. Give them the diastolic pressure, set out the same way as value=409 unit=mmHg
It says value=72 unit=mmHg
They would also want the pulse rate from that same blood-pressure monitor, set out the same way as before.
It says value=116 unit=bpm
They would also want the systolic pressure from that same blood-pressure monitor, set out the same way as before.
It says value=98 unit=mmHg
